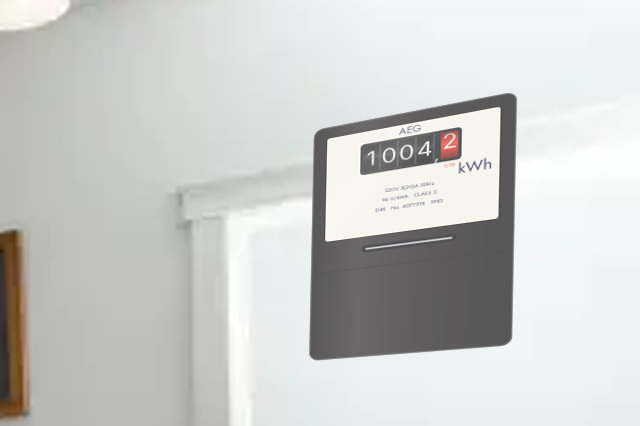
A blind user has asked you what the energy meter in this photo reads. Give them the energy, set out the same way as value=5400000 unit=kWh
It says value=1004.2 unit=kWh
